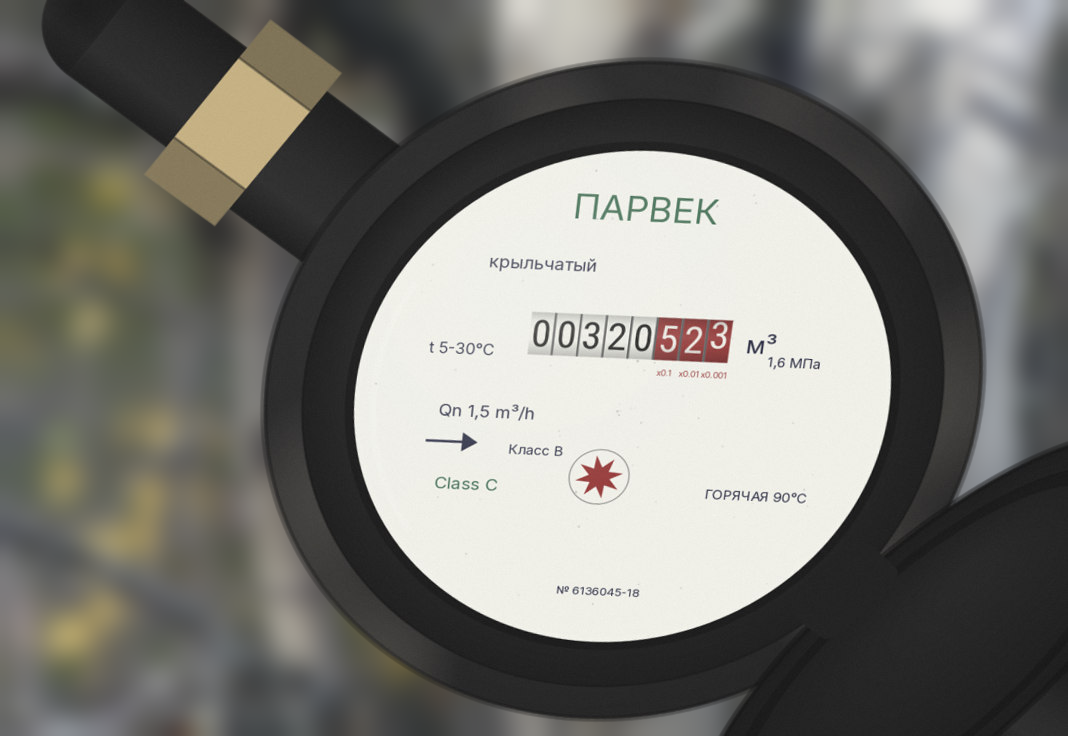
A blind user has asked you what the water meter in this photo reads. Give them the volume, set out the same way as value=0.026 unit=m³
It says value=320.523 unit=m³
